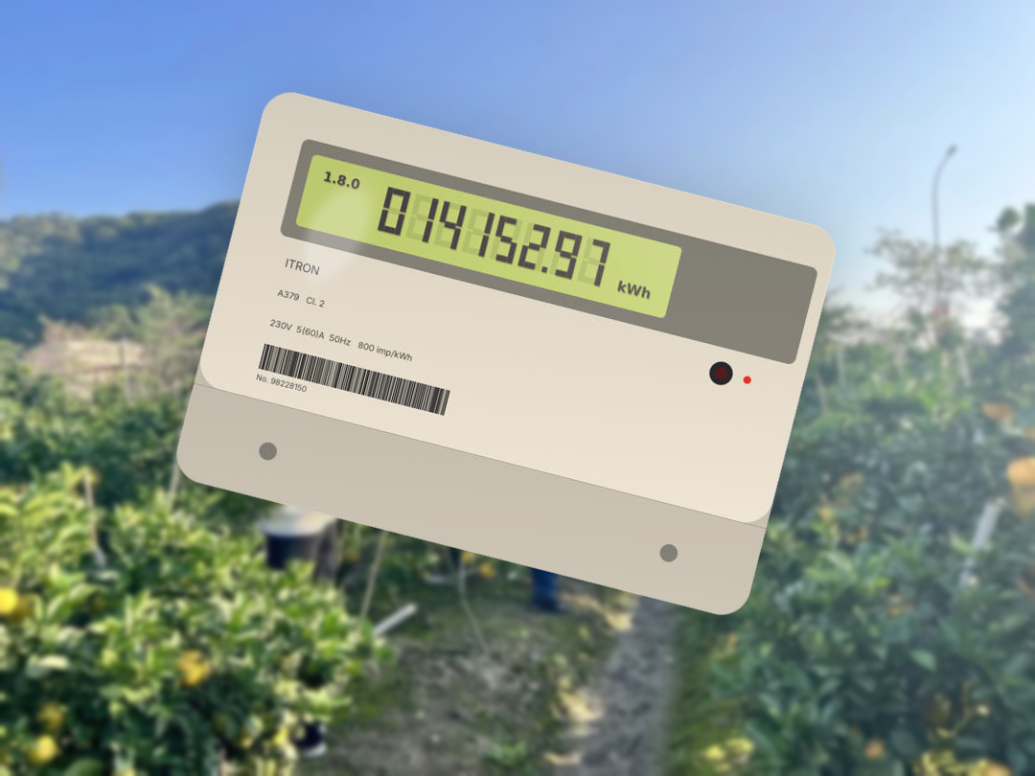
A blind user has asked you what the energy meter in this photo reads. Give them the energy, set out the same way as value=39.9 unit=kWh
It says value=14152.97 unit=kWh
